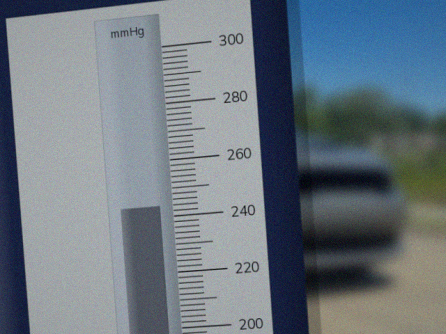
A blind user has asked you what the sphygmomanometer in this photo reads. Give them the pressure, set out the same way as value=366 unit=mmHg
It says value=244 unit=mmHg
